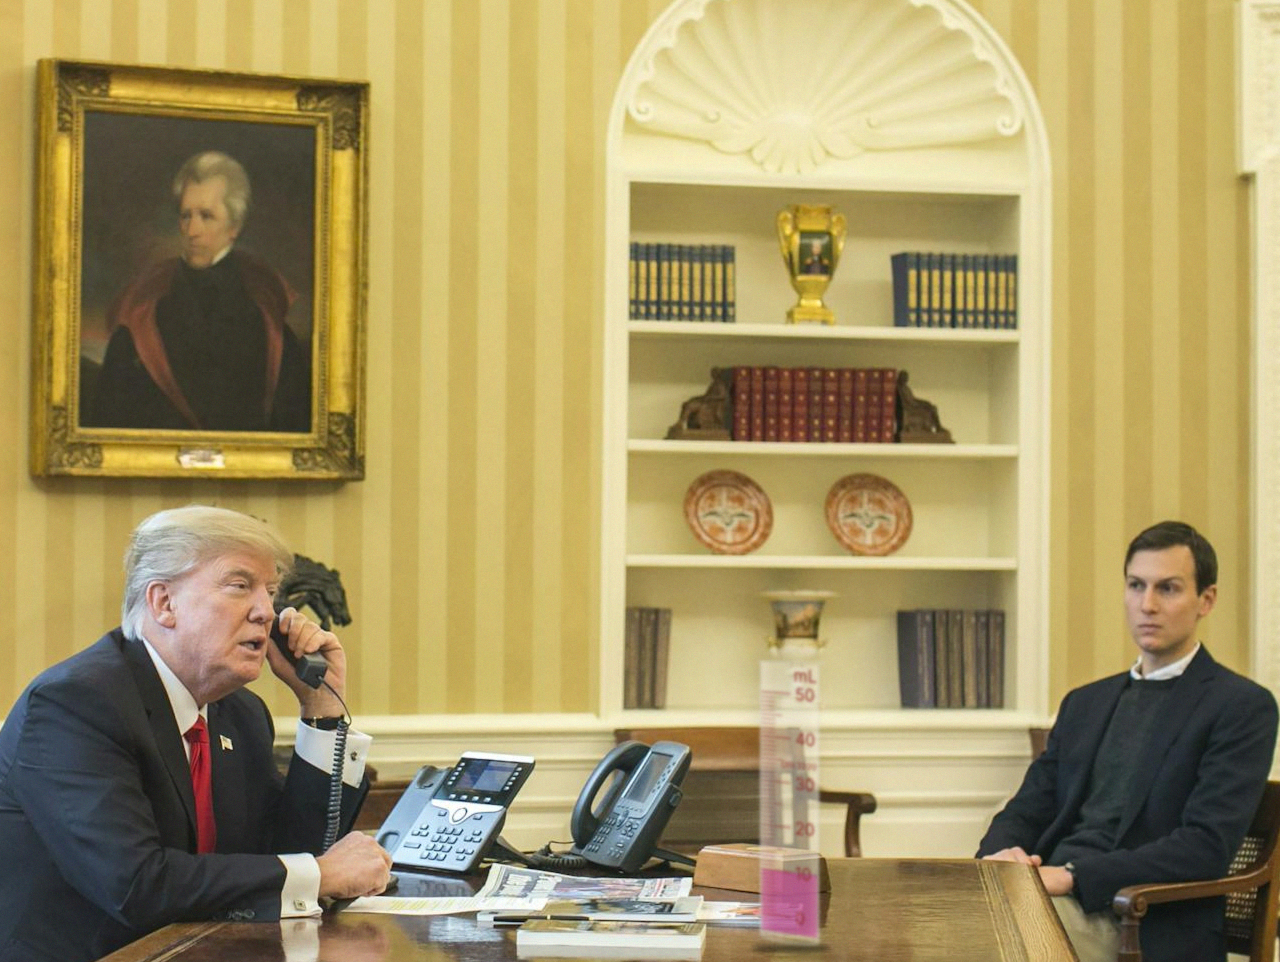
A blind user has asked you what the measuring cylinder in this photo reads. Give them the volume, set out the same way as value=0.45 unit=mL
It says value=10 unit=mL
